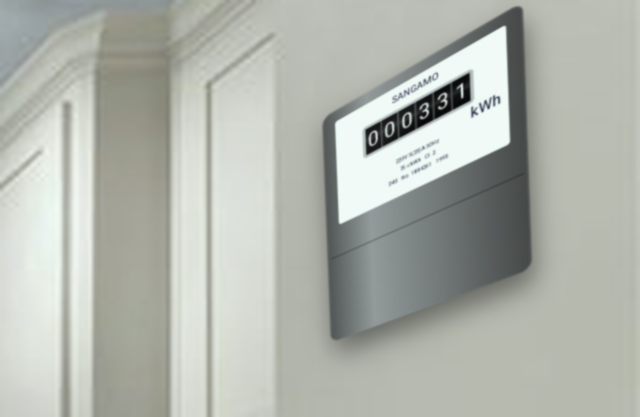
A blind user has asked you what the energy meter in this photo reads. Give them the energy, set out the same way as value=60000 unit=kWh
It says value=331 unit=kWh
